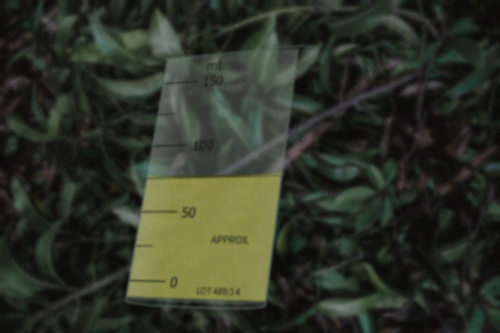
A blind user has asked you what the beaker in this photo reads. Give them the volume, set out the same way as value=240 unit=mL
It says value=75 unit=mL
